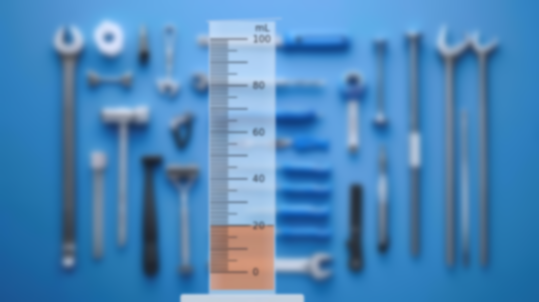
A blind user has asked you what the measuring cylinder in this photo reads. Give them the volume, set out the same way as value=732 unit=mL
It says value=20 unit=mL
